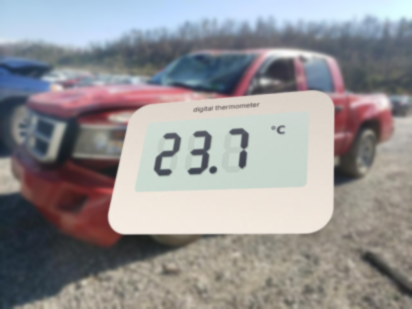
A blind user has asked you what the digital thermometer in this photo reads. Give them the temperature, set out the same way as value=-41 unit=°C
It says value=23.7 unit=°C
